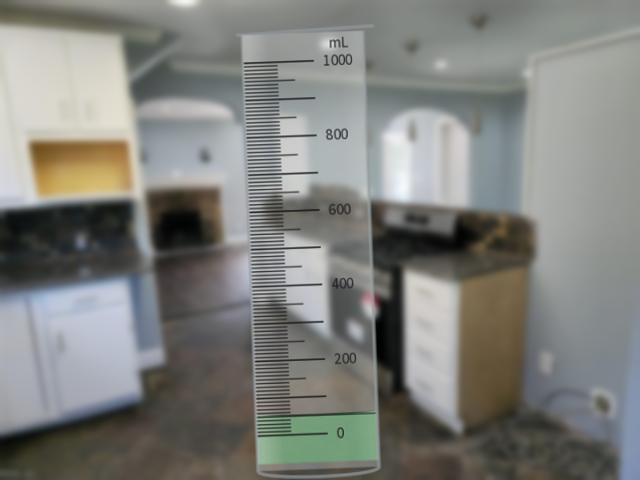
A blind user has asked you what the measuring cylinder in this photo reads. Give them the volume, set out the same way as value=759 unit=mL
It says value=50 unit=mL
